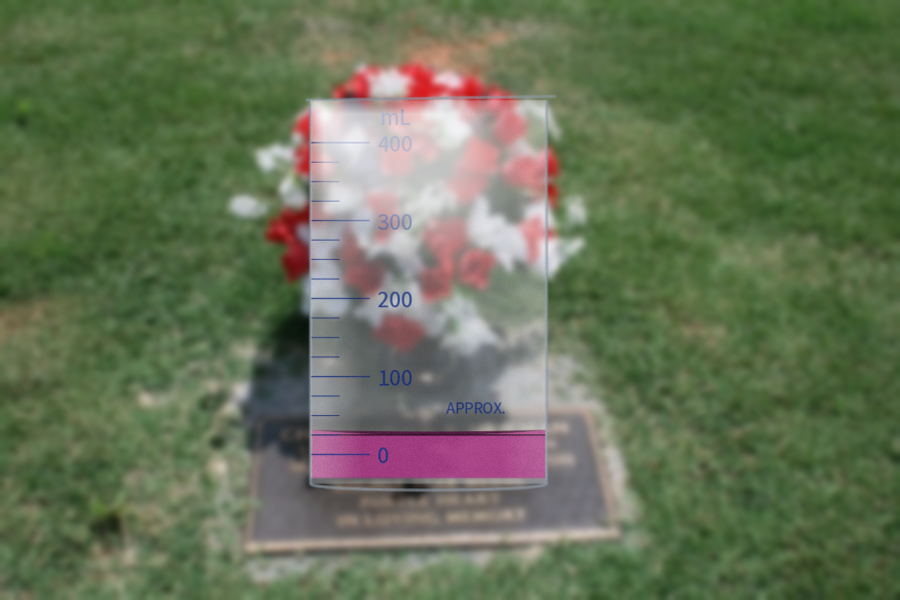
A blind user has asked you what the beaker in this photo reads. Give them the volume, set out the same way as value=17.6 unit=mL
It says value=25 unit=mL
